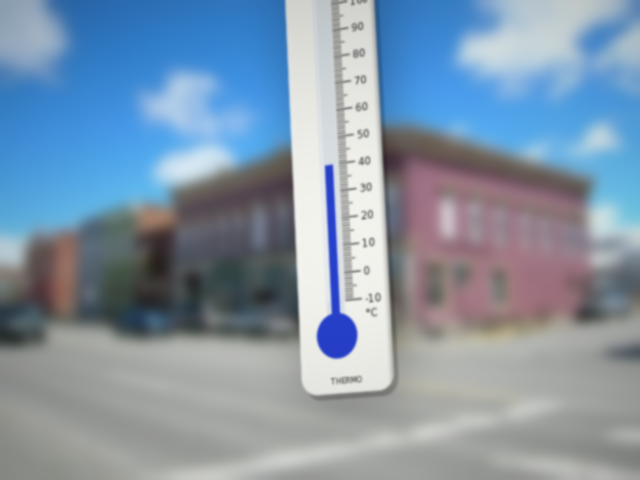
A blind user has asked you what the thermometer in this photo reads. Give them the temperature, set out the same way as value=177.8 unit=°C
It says value=40 unit=°C
